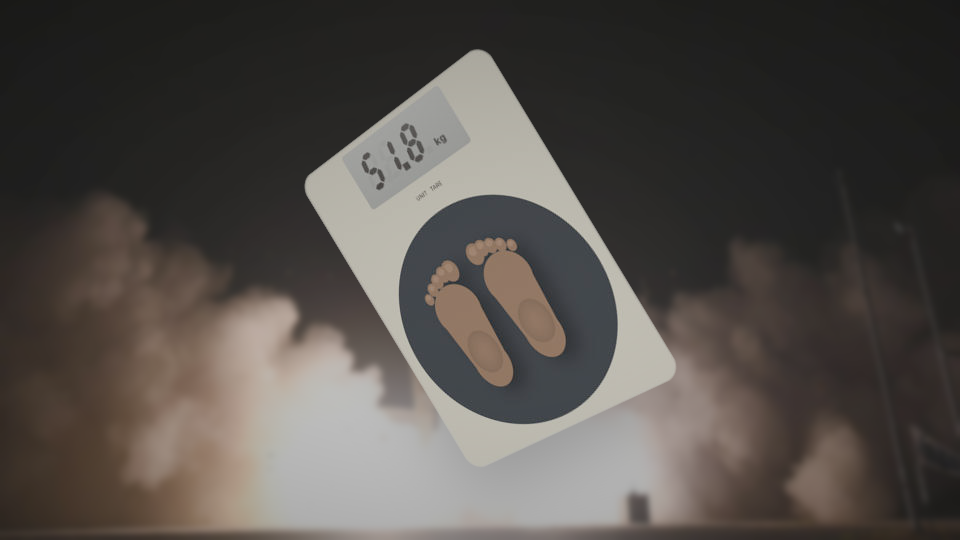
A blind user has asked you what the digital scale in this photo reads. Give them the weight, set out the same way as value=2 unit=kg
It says value=51.8 unit=kg
